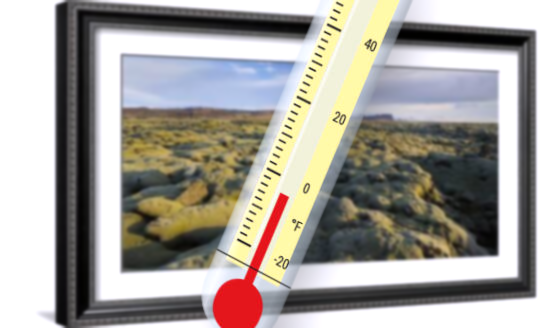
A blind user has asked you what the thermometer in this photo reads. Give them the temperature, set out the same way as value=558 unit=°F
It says value=-4 unit=°F
